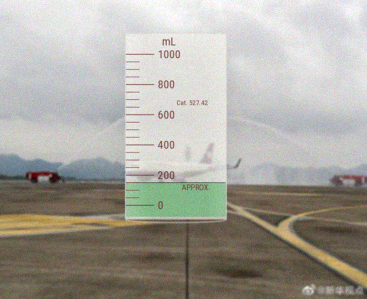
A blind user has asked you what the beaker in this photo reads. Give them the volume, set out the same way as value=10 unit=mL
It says value=150 unit=mL
